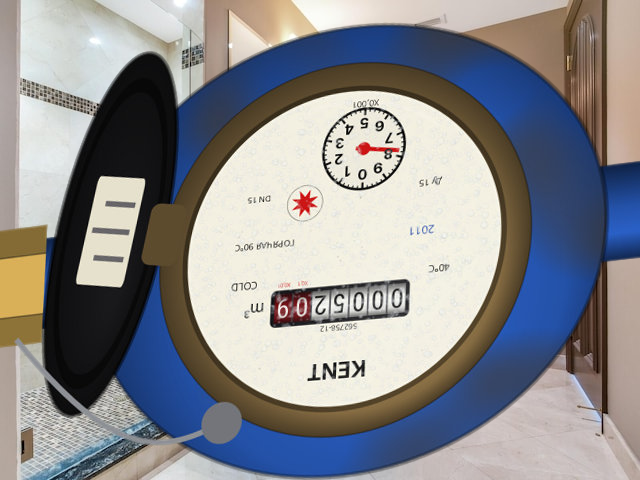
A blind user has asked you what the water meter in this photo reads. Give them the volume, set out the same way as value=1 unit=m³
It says value=52.097 unit=m³
